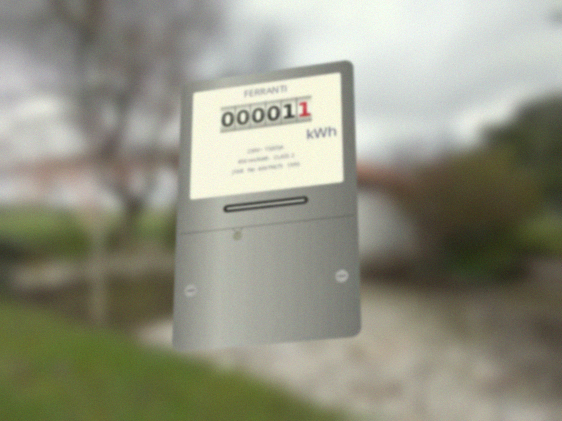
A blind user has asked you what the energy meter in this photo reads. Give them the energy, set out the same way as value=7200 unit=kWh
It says value=1.1 unit=kWh
